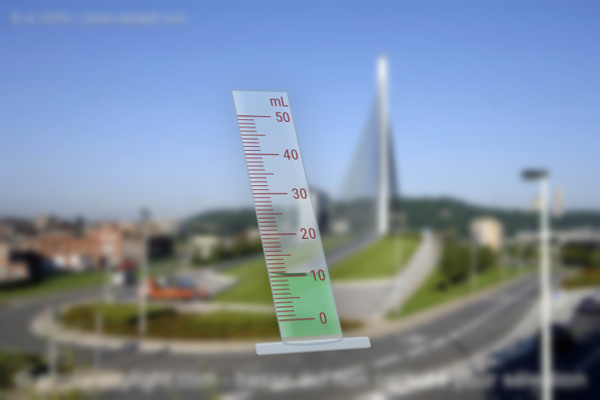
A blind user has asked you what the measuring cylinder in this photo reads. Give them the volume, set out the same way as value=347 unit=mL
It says value=10 unit=mL
